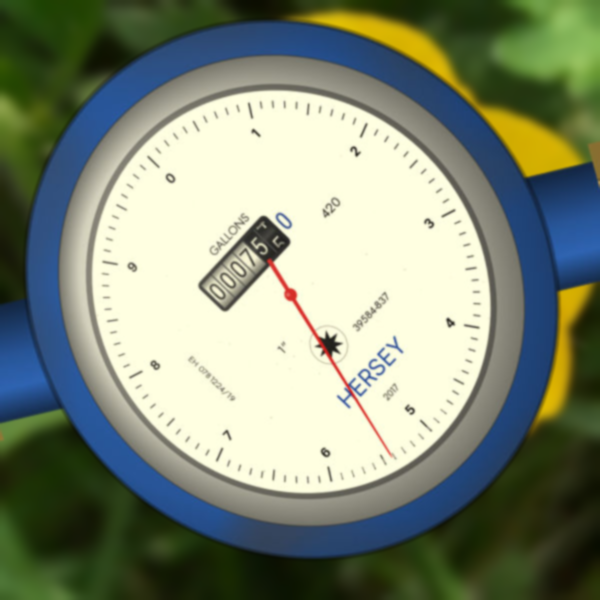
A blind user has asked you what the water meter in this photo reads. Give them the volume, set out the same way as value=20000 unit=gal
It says value=7545.4 unit=gal
